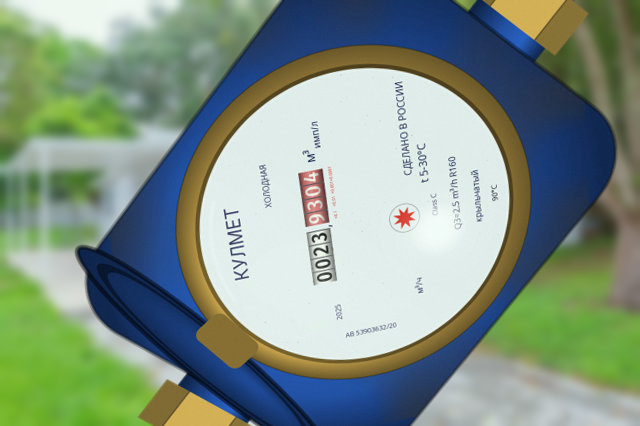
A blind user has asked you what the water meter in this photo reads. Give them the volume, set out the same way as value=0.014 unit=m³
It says value=23.9304 unit=m³
